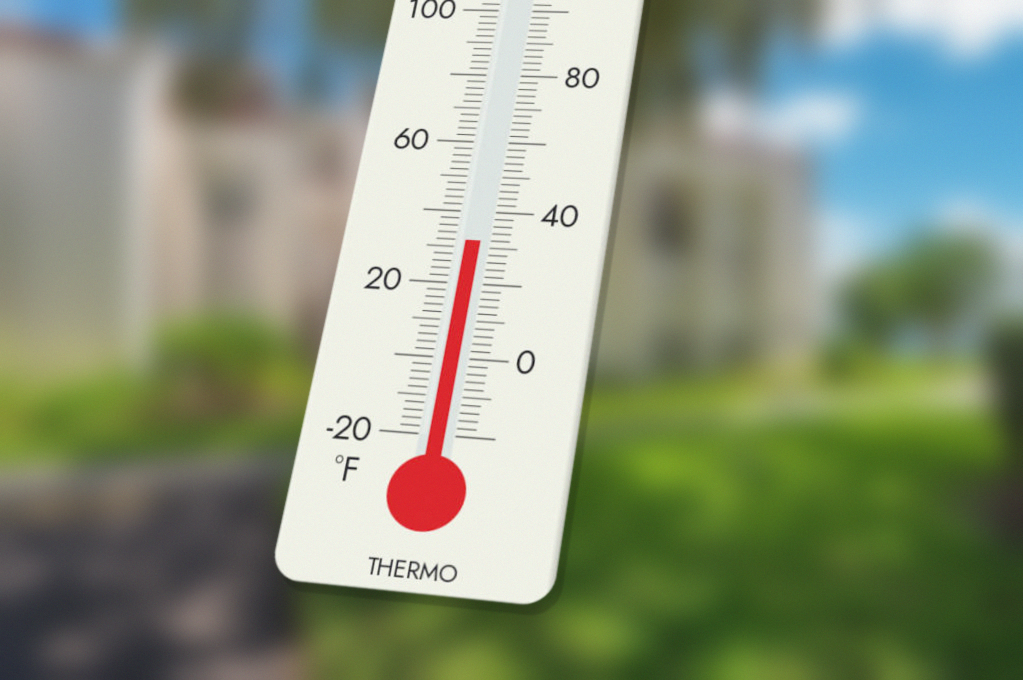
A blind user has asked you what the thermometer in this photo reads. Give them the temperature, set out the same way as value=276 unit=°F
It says value=32 unit=°F
